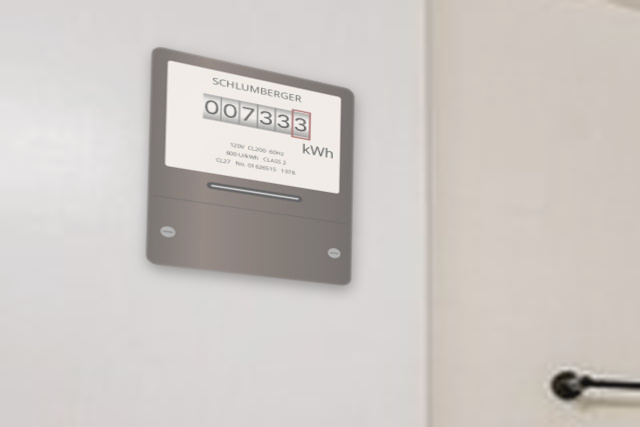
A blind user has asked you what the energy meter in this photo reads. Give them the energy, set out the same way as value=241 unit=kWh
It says value=733.3 unit=kWh
